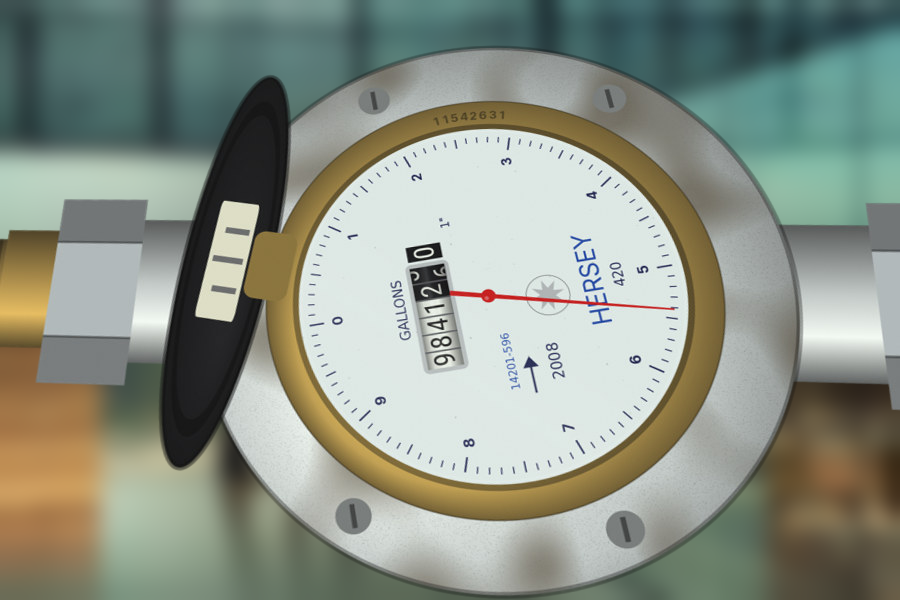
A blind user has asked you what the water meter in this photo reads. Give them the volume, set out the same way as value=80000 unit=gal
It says value=9841255.4 unit=gal
